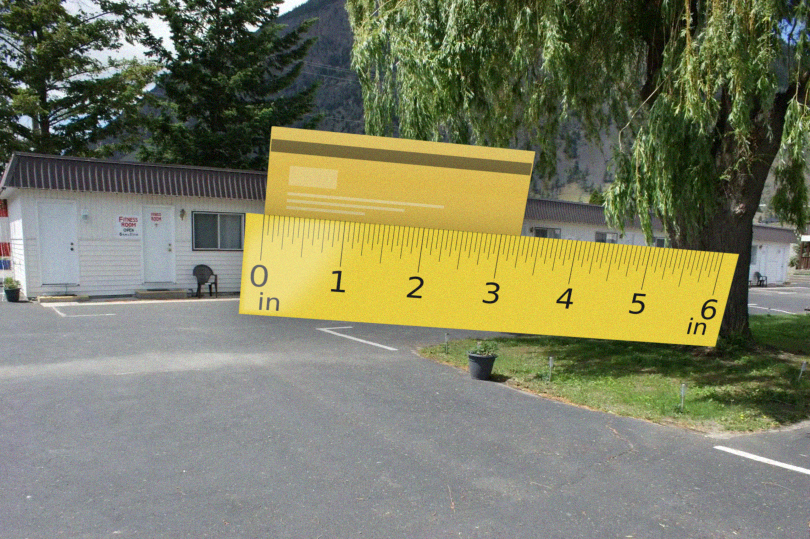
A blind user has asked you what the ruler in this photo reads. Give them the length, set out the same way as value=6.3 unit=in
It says value=3.25 unit=in
